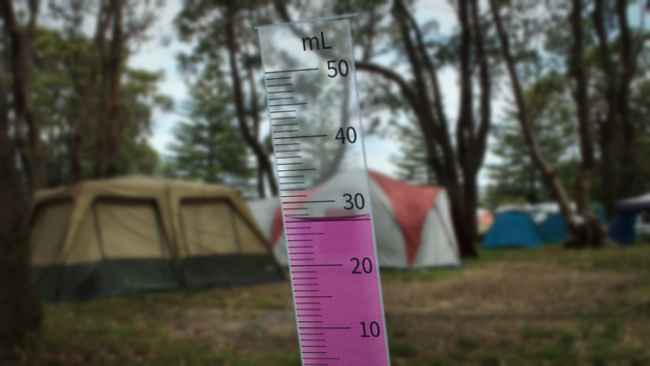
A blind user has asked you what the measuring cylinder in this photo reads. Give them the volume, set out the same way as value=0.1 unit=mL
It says value=27 unit=mL
